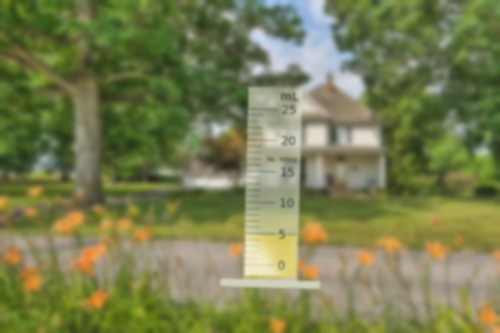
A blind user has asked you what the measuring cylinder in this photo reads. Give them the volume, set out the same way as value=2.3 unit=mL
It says value=5 unit=mL
